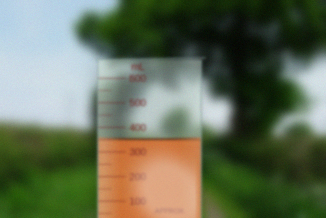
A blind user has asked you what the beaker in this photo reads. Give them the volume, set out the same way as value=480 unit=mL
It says value=350 unit=mL
